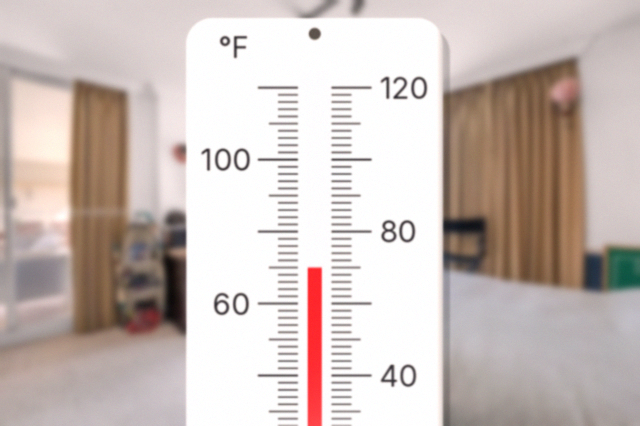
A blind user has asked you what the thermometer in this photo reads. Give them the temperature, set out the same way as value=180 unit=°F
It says value=70 unit=°F
